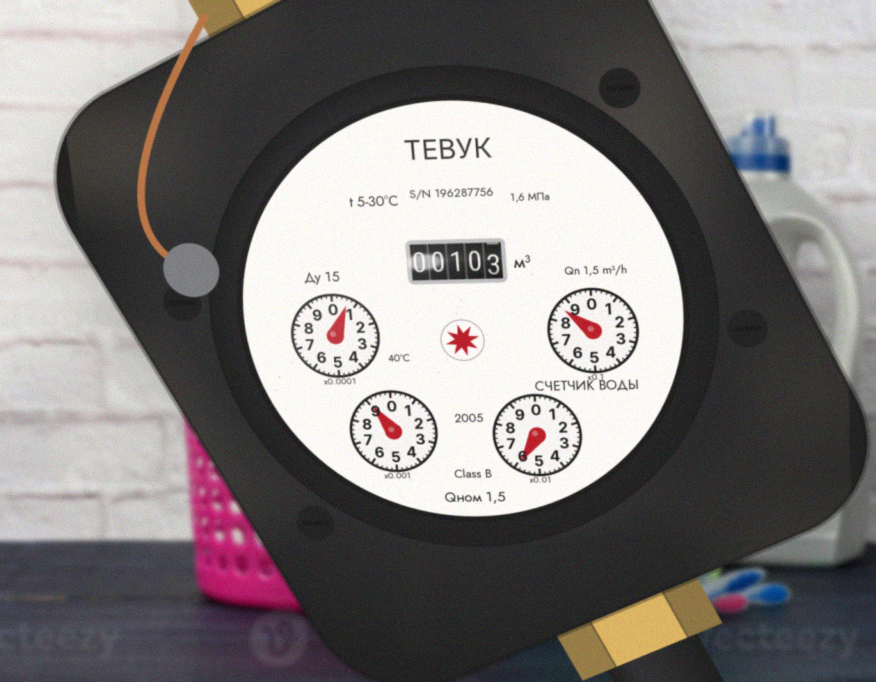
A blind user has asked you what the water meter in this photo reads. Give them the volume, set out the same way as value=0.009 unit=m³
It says value=102.8590 unit=m³
